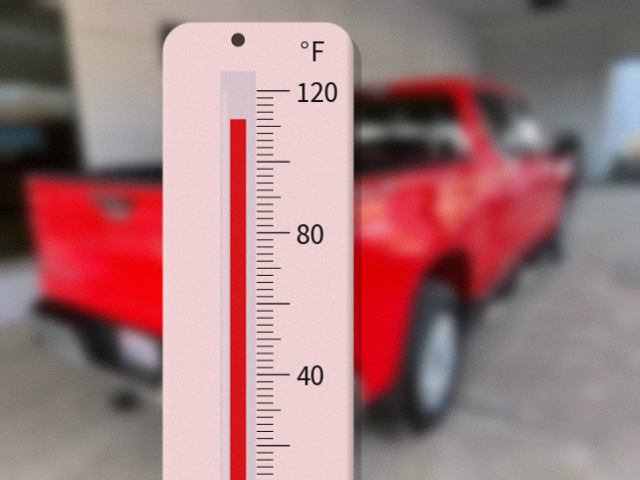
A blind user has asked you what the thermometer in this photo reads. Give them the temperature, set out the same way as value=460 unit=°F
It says value=112 unit=°F
